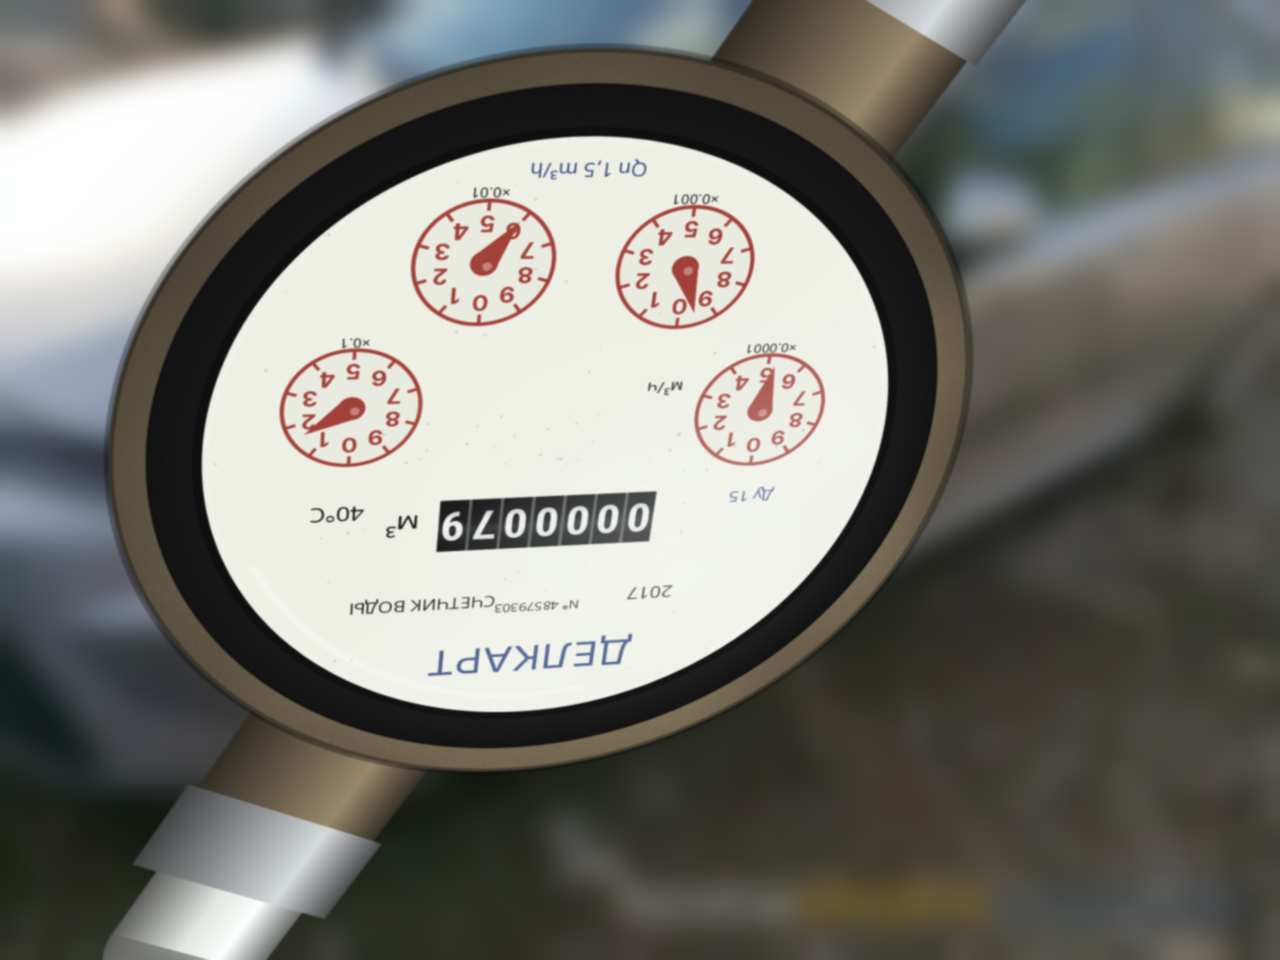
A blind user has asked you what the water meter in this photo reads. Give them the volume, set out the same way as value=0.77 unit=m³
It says value=79.1595 unit=m³
